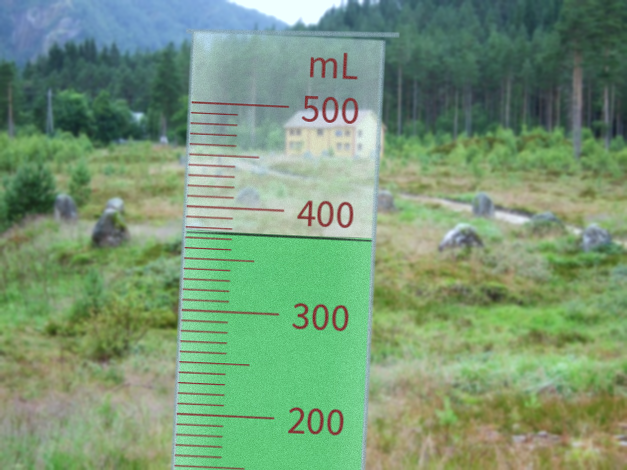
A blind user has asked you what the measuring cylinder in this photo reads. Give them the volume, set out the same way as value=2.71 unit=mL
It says value=375 unit=mL
